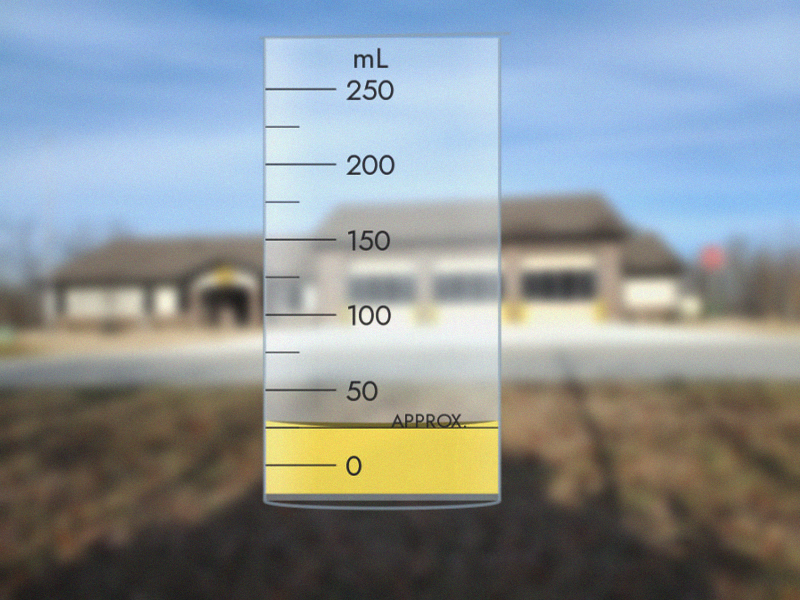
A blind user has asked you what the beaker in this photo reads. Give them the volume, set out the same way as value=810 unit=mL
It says value=25 unit=mL
